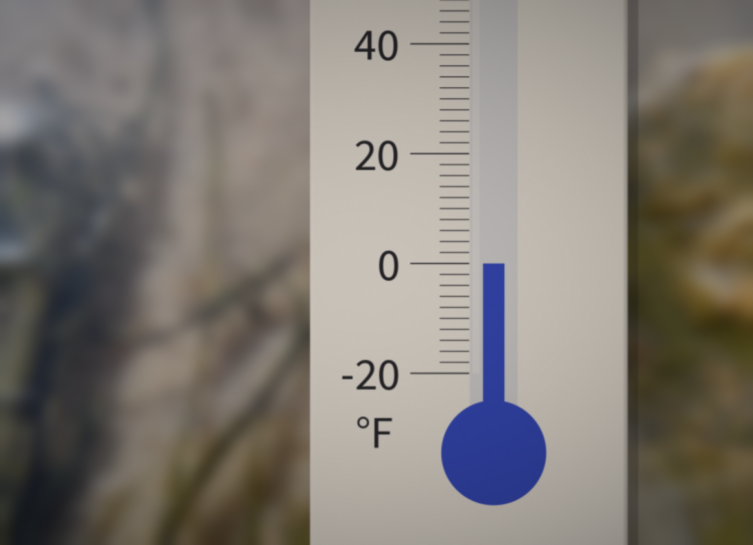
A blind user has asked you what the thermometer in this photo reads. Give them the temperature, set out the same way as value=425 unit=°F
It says value=0 unit=°F
